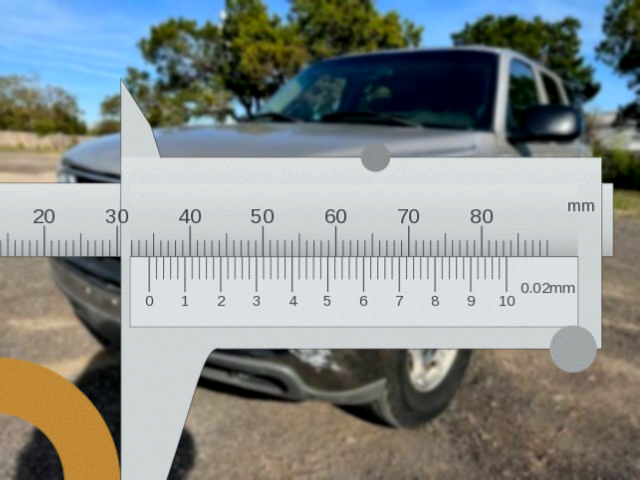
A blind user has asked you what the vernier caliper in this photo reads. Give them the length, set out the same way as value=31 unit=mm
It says value=34.4 unit=mm
